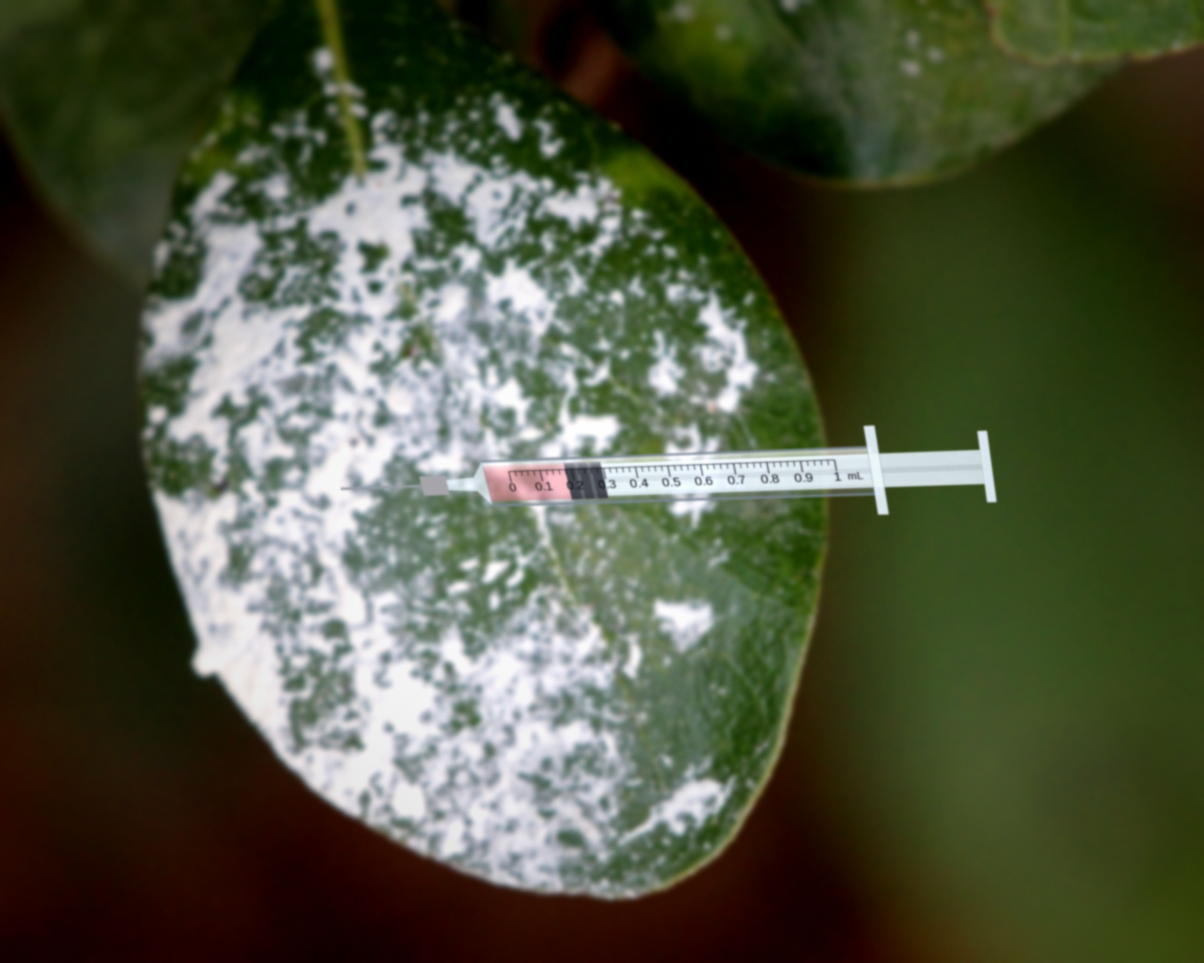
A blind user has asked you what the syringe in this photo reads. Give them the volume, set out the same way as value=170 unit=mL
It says value=0.18 unit=mL
